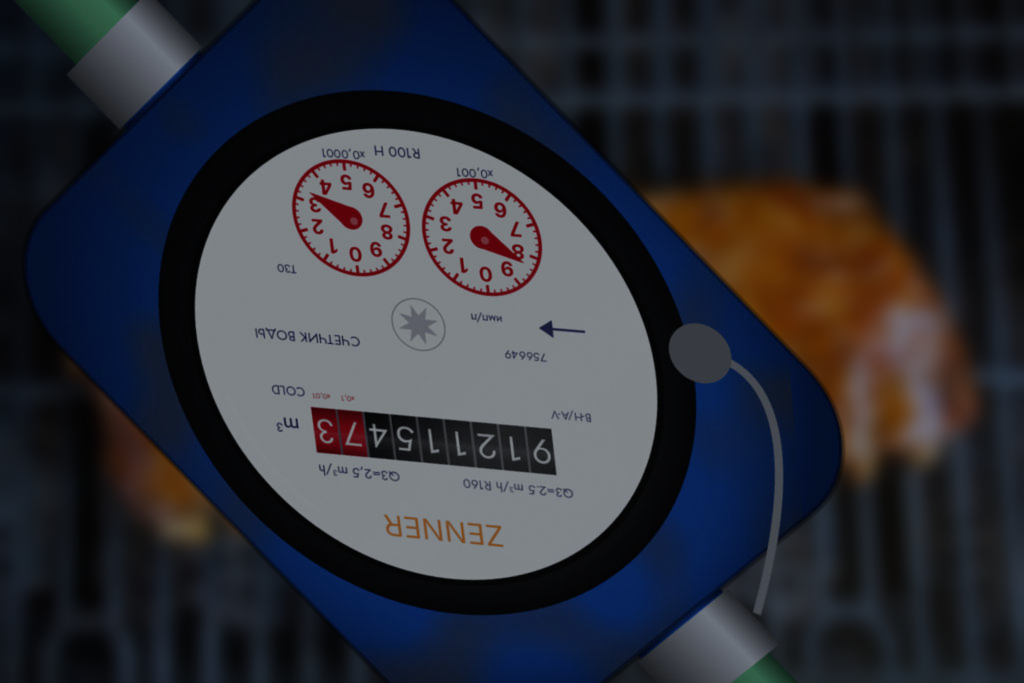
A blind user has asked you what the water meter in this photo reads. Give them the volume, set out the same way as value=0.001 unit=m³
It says value=9121154.7383 unit=m³
